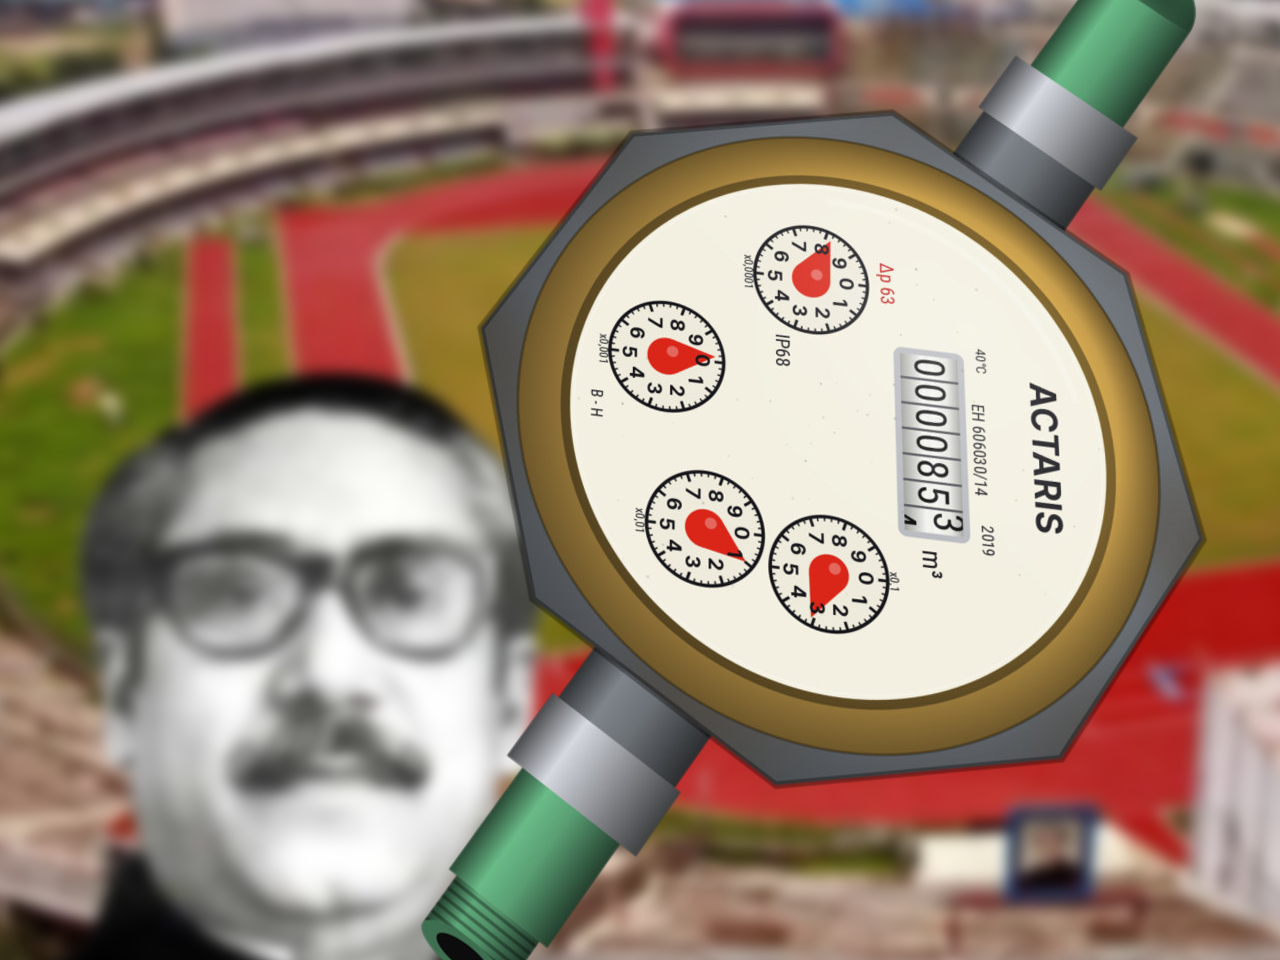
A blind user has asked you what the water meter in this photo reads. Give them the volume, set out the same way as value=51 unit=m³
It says value=853.3098 unit=m³
